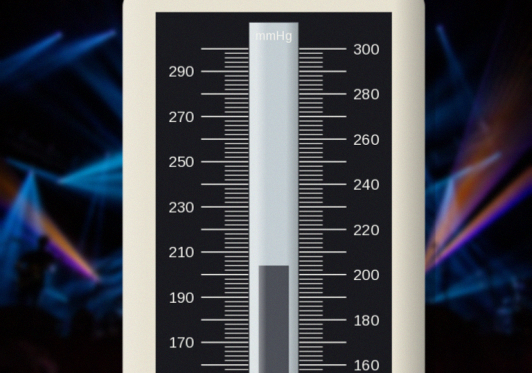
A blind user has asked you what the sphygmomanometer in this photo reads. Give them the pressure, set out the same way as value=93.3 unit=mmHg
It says value=204 unit=mmHg
